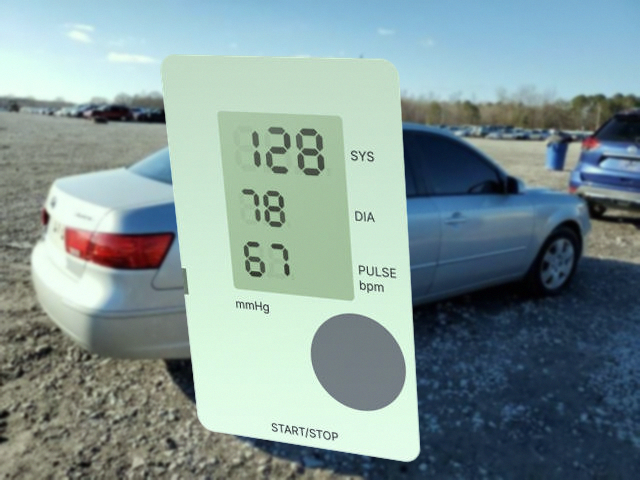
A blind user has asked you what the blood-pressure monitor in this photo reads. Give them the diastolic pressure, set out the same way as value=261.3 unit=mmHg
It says value=78 unit=mmHg
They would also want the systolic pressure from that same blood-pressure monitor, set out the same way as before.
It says value=128 unit=mmHg
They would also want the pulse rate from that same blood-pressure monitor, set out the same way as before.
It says value=67 unit=bpm
